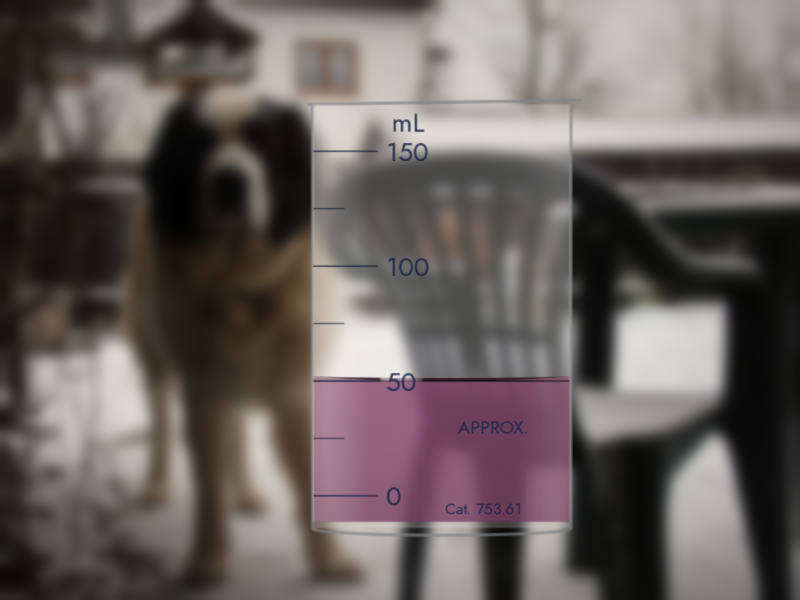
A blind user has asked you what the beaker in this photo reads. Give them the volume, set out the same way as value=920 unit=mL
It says value=50 unit=mL
